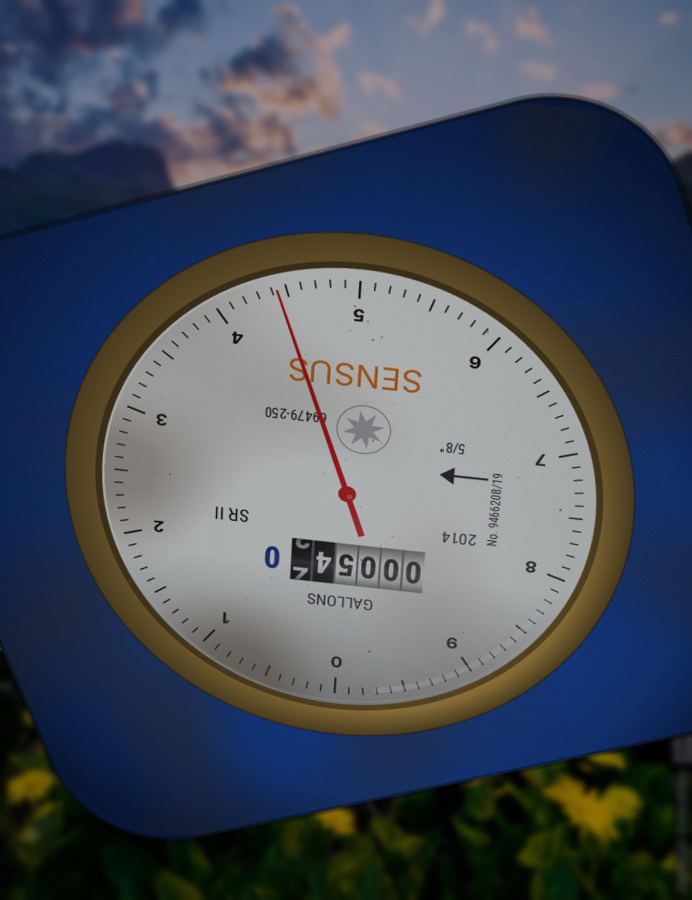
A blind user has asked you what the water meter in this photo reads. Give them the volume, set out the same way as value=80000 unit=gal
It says value=5424.4 unit=gal
